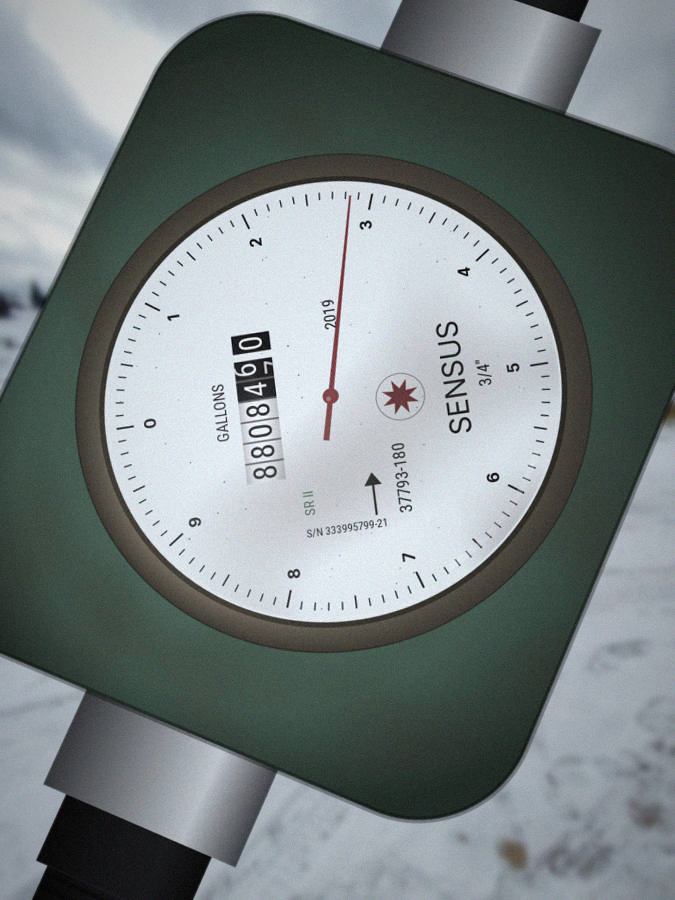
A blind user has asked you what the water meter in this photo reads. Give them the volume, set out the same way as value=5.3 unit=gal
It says value=8808462.8 unit=gal
